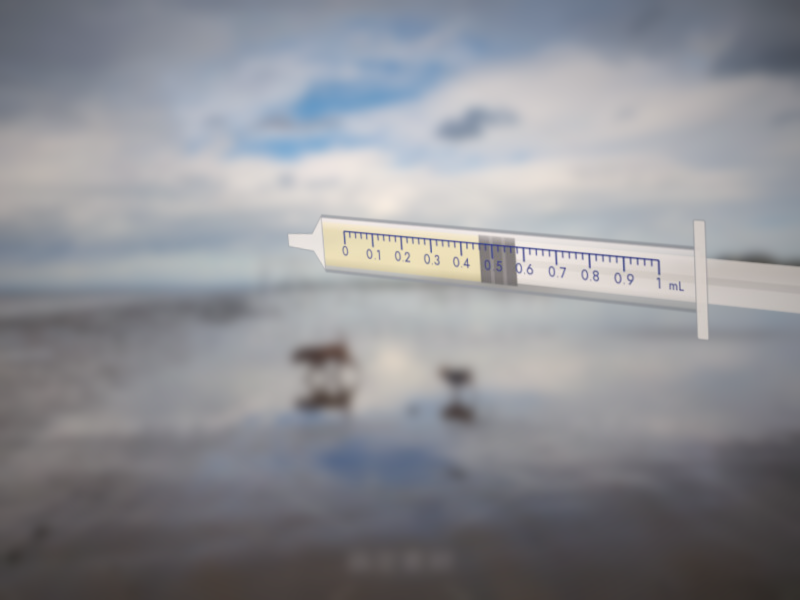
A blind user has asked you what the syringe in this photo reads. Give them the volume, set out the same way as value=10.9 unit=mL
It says value=0.46 unit=mL
